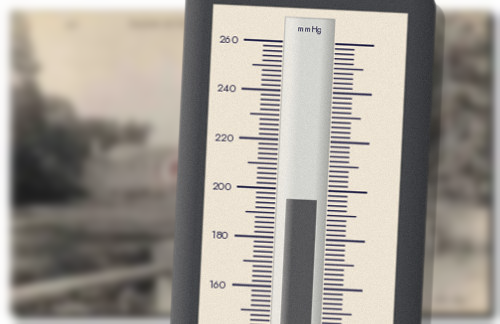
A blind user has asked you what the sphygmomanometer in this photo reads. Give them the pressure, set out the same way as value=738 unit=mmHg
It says value=196 unit=mmHg
